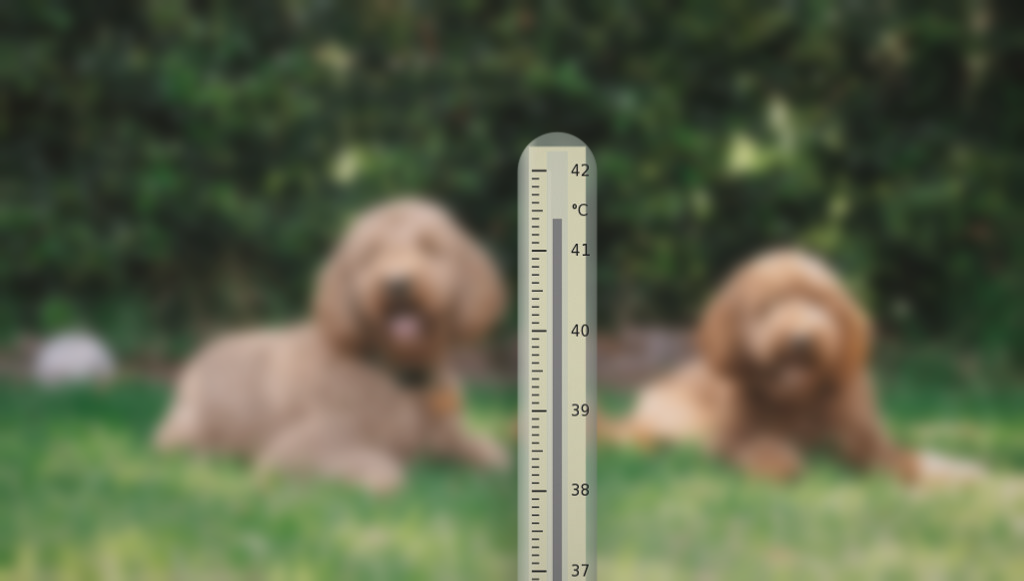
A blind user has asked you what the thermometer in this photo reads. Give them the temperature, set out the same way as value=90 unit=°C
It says value=41.4 unit=°C
